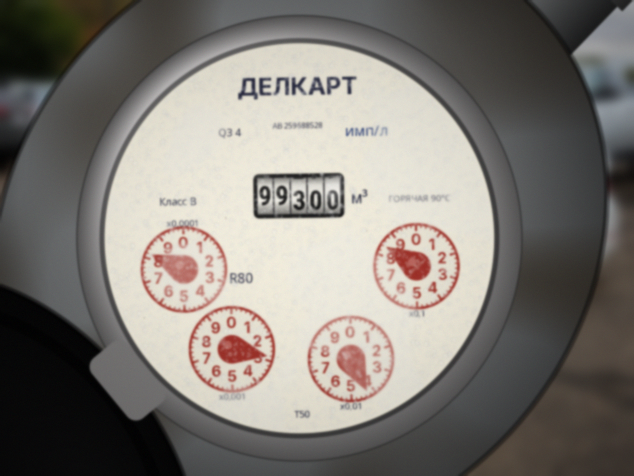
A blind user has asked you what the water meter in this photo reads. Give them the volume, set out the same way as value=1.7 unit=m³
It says value=99299.8428 unit=m³
